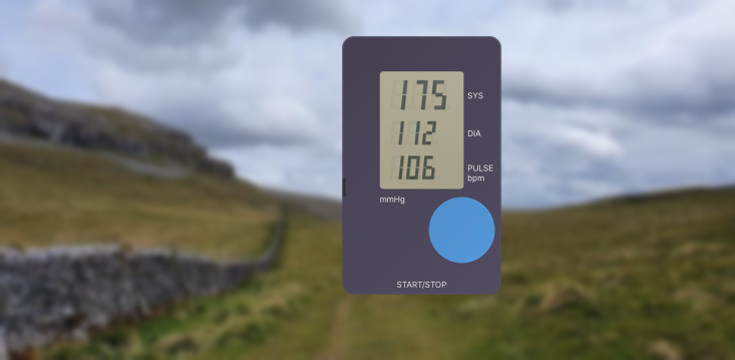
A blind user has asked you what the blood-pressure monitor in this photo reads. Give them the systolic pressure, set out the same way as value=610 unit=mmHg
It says value=175 unit=mmHg
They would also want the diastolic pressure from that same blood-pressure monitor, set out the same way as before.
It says value=112 unit=mmHg
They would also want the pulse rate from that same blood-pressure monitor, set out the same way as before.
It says value=106 unit=bpm
